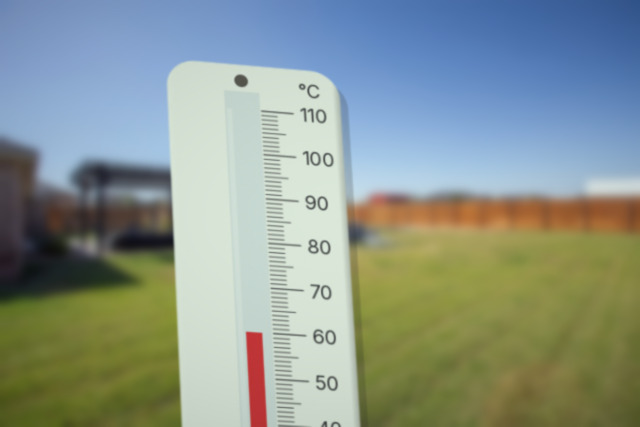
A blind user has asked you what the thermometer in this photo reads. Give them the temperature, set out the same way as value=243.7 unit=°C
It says value=60 unit=°C
